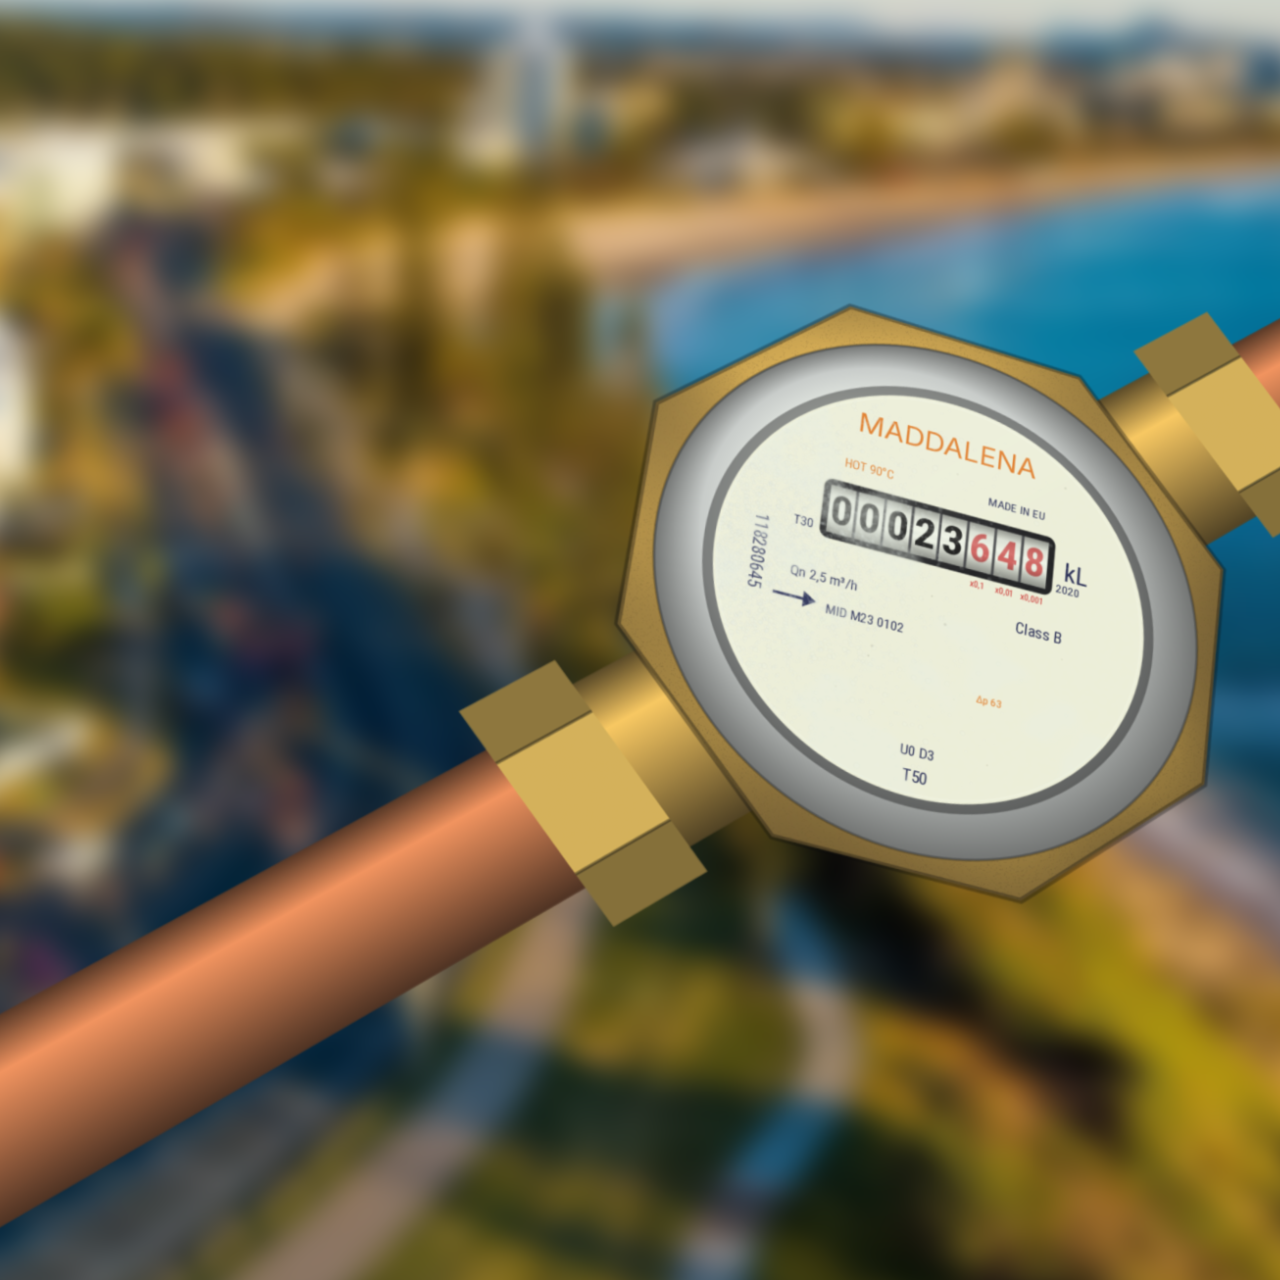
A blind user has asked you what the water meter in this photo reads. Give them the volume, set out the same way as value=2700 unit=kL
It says value=23.648 unit=kL
